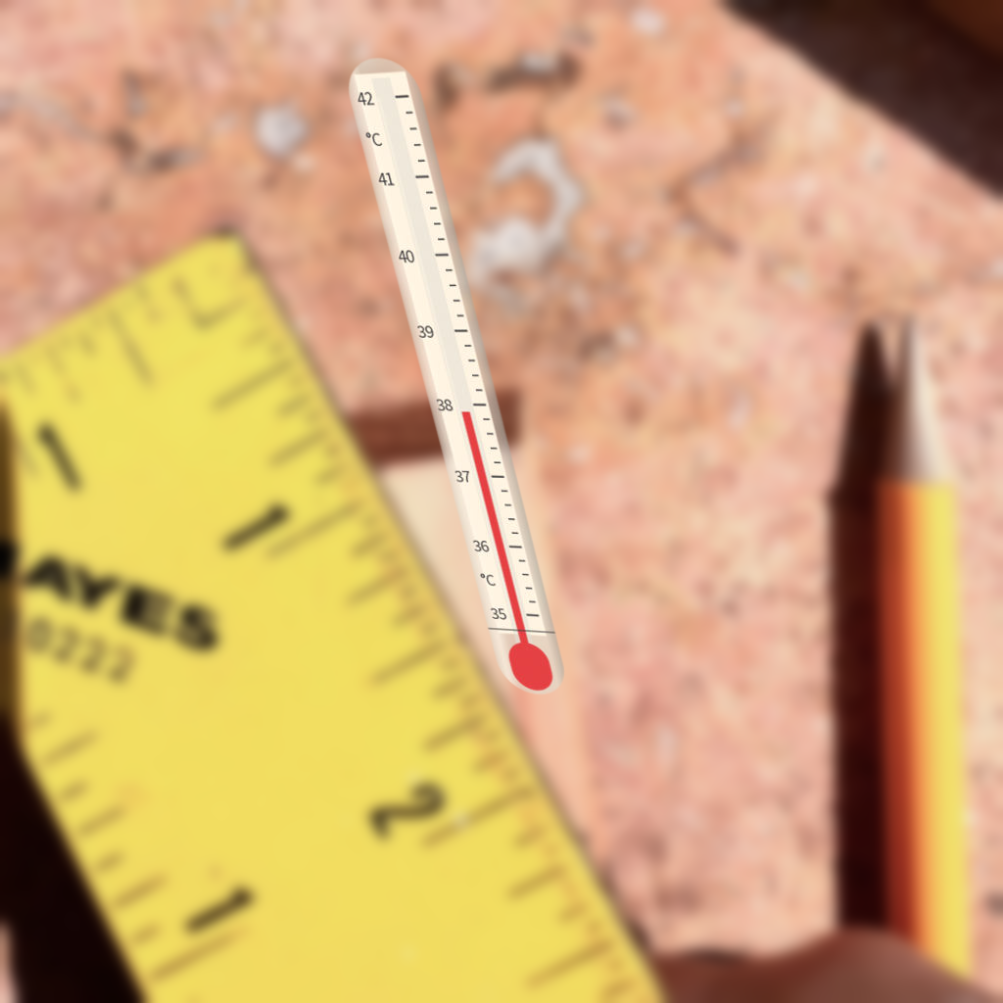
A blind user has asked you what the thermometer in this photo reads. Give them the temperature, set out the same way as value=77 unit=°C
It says value=37.9 unit=°C
